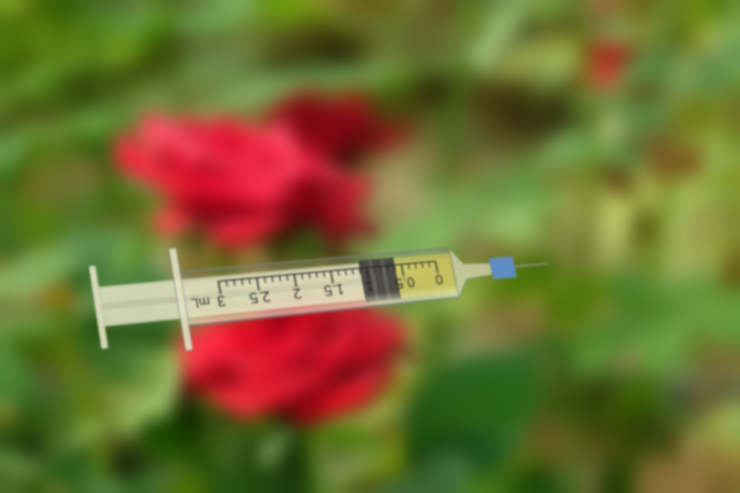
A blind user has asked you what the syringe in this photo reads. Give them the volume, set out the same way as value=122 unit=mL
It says value=0.6 unit=mL
